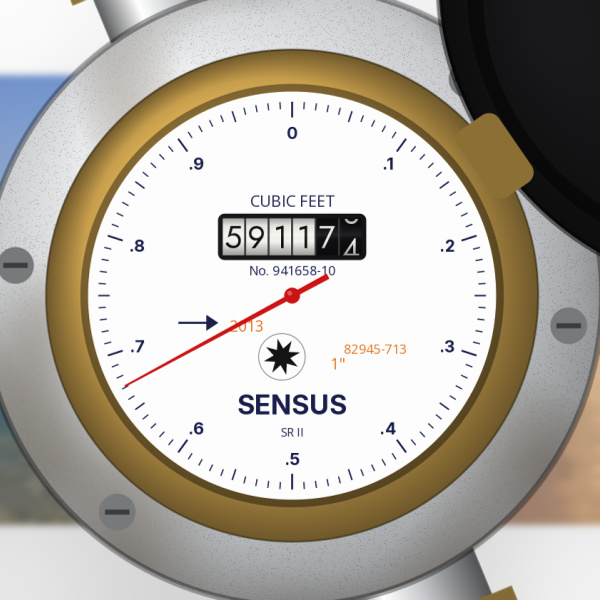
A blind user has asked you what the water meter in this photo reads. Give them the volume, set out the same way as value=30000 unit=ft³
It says value=591173.67 unit=ft³
